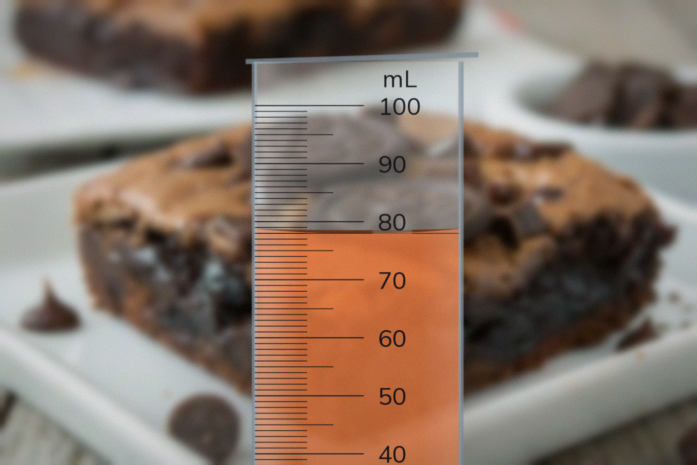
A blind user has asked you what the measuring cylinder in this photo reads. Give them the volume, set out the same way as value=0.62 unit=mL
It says value=78 unit=mL
